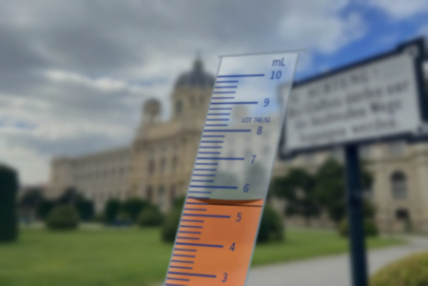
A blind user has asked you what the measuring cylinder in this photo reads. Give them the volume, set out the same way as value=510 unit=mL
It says value=5.4 unit=mL
